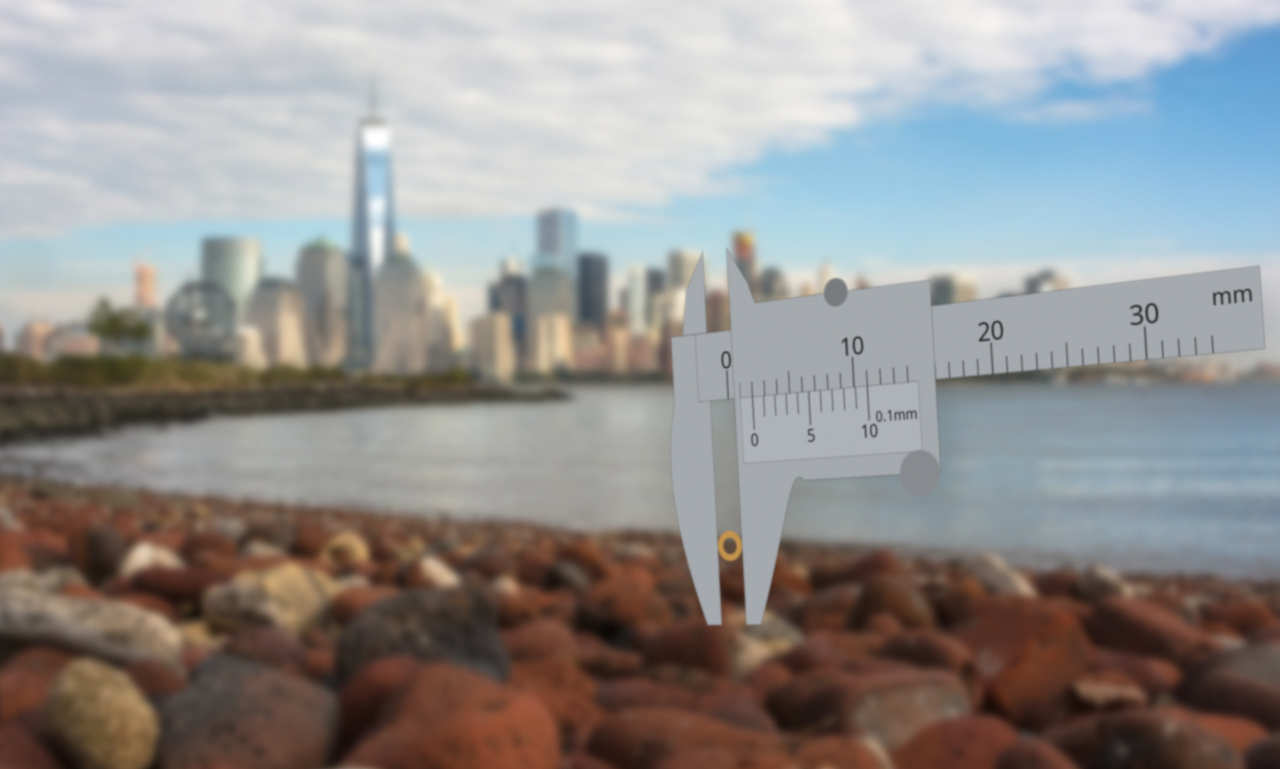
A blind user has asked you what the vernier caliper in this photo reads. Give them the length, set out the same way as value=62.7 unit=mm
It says value=2.0 unit=mm
